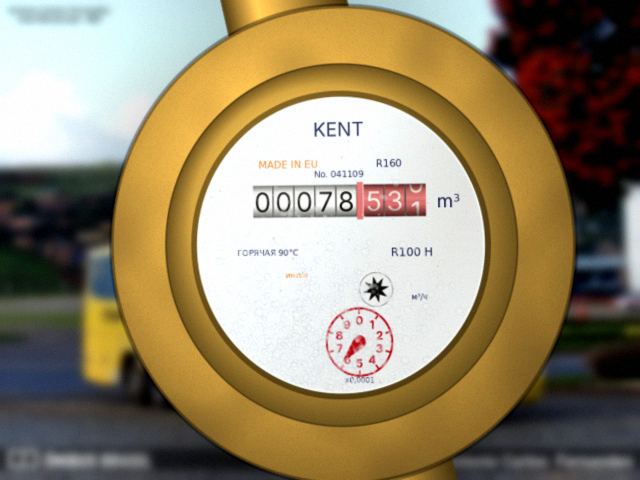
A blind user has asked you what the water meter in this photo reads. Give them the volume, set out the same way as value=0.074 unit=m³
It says value=78.5306 unit=m³
